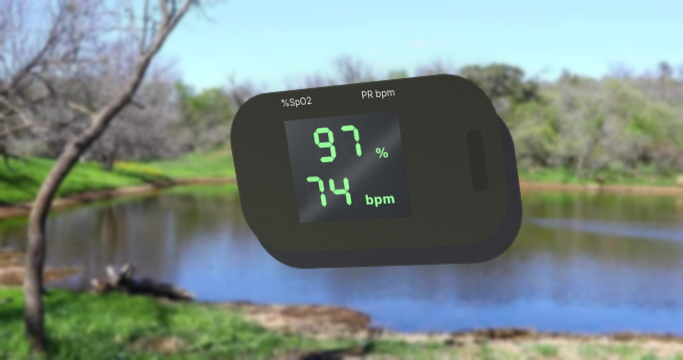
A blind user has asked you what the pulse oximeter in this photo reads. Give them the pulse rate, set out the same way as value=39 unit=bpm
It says value=74 unit=bpm
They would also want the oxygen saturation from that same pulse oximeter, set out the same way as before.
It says value=97 unit=%
